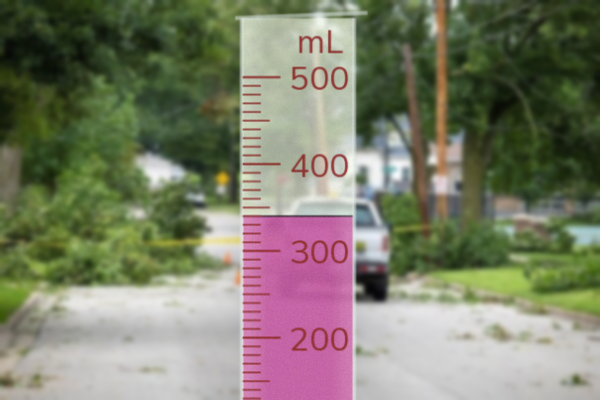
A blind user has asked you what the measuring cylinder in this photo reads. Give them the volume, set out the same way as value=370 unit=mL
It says value=340 unit=mL
